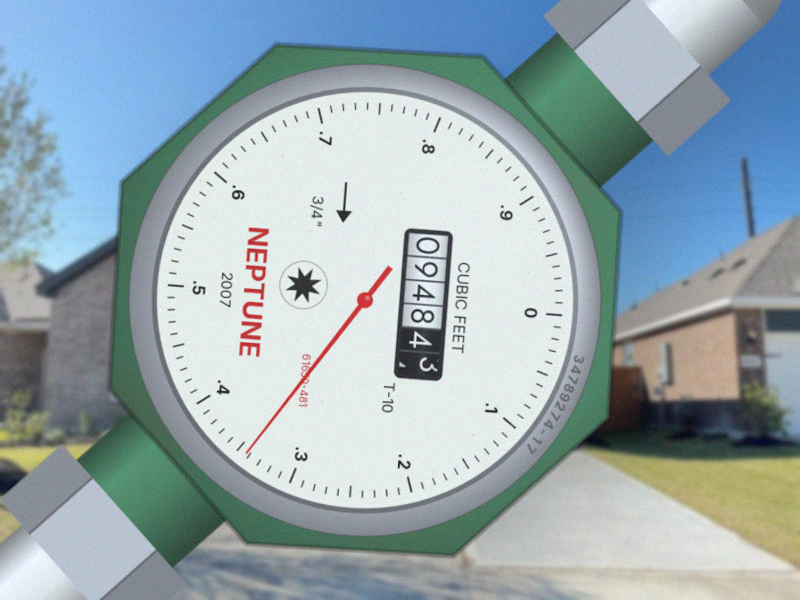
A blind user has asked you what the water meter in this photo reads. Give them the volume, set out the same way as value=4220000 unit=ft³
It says value=94843.34 unit=ft³
